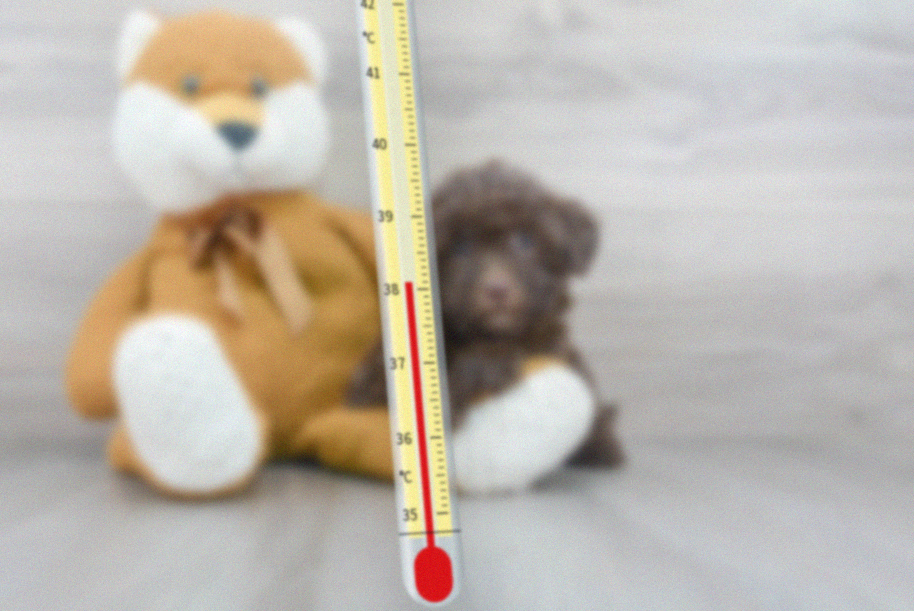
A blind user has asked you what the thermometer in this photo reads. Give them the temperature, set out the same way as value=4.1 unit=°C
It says value=38.1 unit=°C
